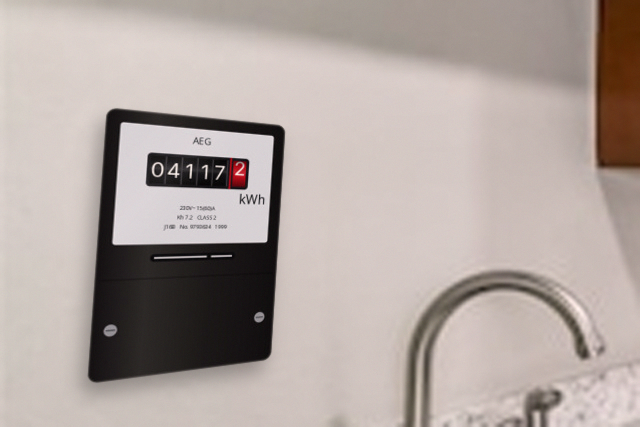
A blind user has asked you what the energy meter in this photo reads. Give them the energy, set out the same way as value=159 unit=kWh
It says value=4117.2 unit=kWh
